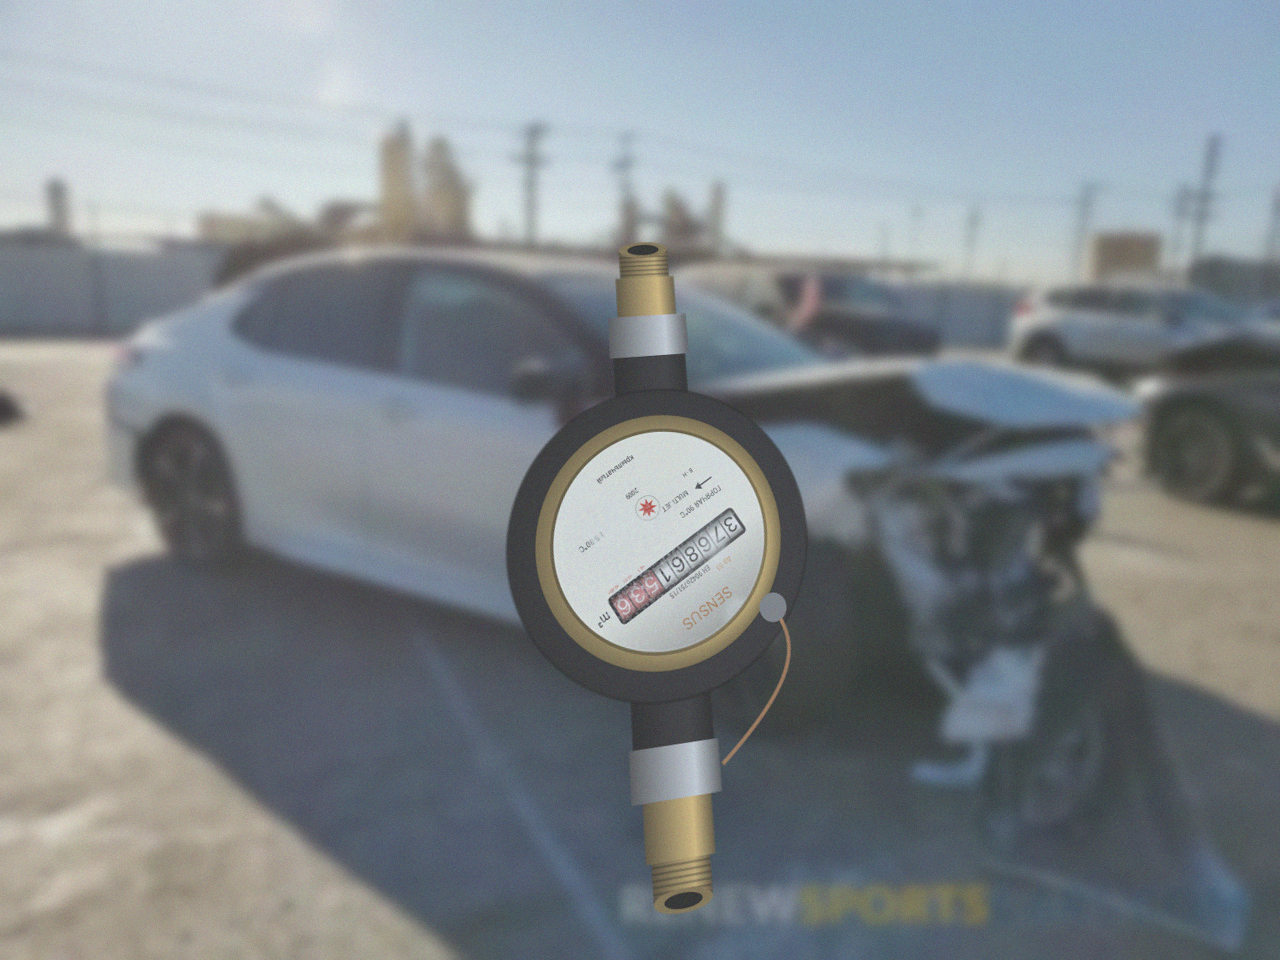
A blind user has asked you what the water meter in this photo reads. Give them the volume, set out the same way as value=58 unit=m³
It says value=376861.536 unit=m³
